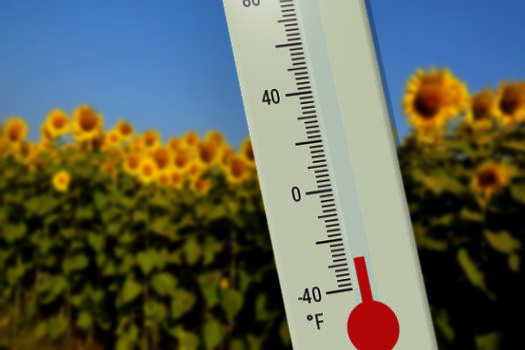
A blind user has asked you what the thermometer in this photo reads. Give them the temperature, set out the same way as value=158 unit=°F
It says value=-28 unit=°F
